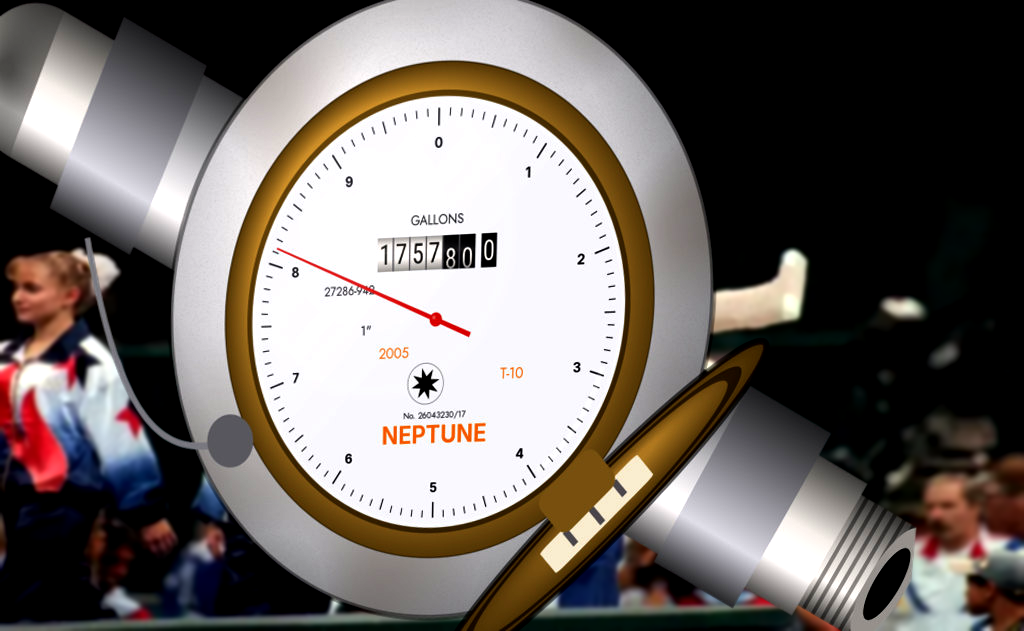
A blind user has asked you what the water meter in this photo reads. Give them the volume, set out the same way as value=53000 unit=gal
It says value=1757798.1 unit=gal
